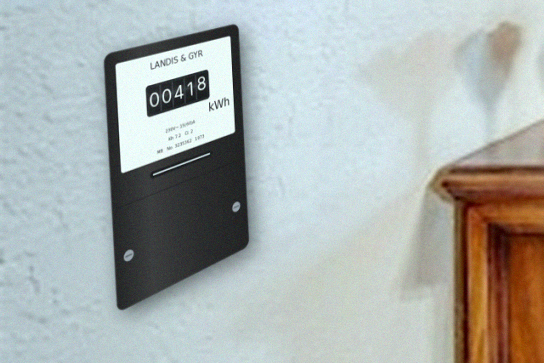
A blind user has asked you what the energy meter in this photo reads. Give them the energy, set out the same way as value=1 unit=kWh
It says value=418 unit=kWh
